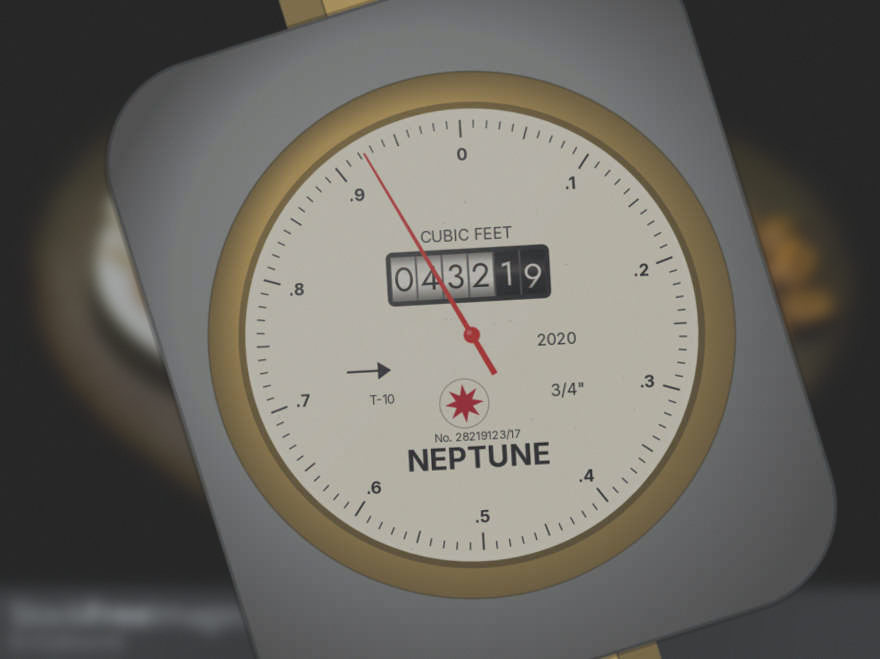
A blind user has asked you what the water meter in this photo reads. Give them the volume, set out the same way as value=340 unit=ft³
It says value=43218.92 unit=ft³
